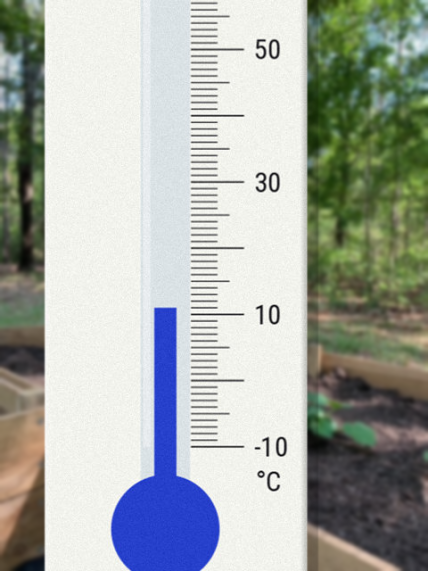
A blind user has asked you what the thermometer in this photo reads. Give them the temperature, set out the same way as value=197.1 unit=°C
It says value=11 unit=°C
